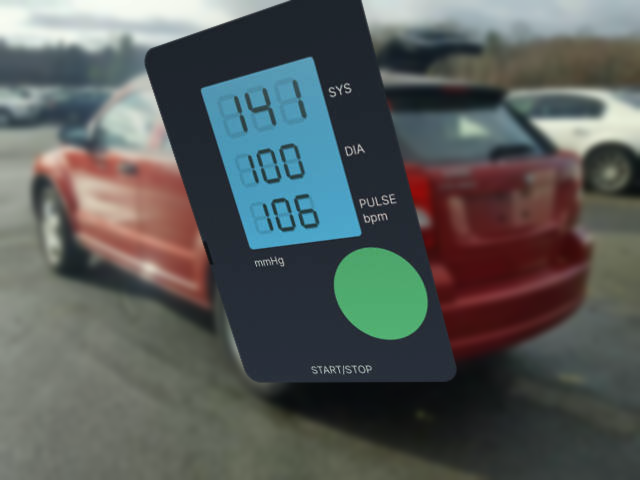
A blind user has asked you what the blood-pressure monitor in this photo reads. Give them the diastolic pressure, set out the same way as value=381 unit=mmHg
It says value=100 unit=mmHg
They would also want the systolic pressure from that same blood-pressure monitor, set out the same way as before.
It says value=141 unit=mmHg
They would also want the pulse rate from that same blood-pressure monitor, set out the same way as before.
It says value=106 unit=bpm
